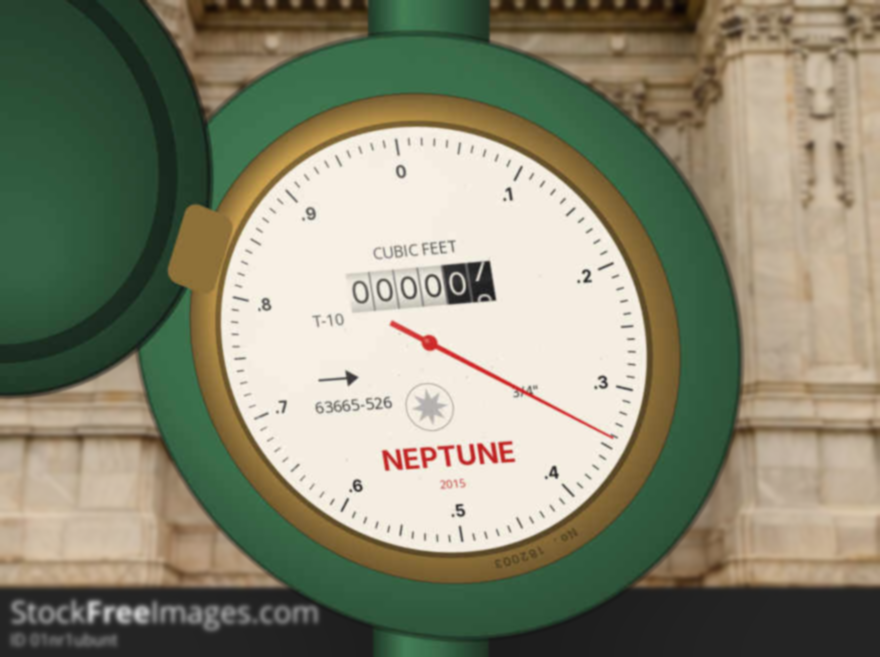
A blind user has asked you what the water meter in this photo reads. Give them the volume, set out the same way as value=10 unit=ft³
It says value=7.34 unit=ft³
